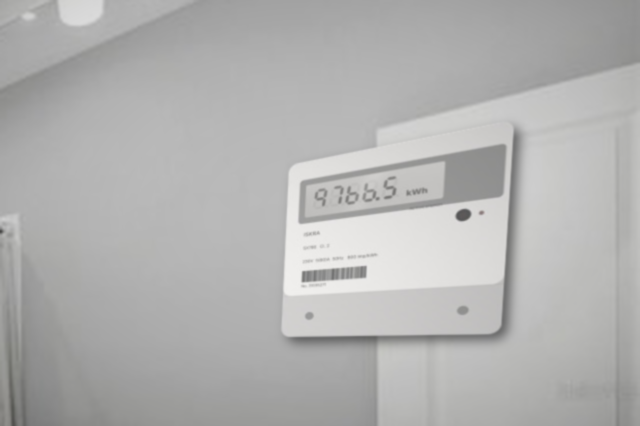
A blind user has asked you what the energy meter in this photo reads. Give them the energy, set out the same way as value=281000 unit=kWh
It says value=9766.5 unit=kWh
